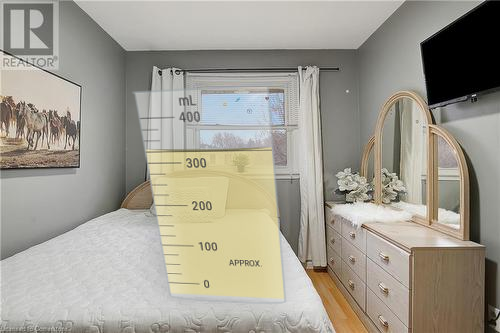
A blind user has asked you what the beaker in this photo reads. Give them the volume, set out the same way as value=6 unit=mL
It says value=325 unit=mL
